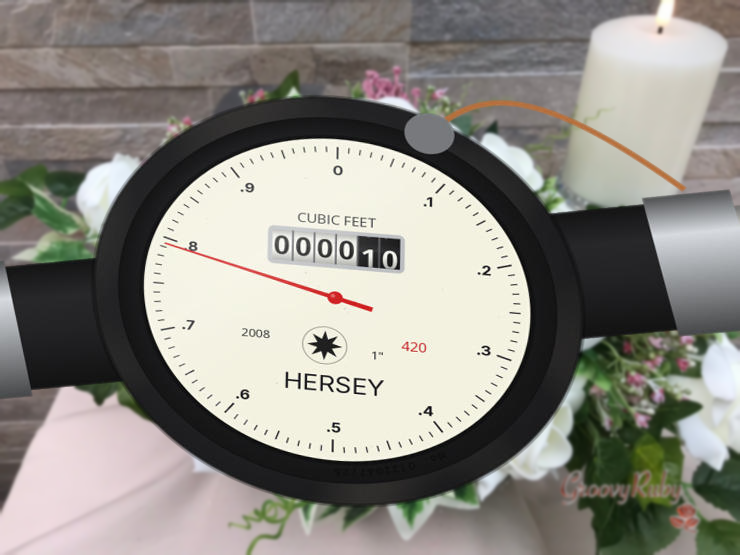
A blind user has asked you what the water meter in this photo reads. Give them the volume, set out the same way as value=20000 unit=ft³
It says value=9.79 unit=ft³
